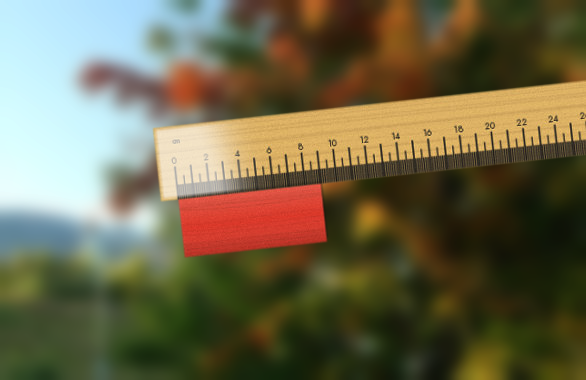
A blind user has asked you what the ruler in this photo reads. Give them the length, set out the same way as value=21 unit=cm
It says value=9 unit=cm
